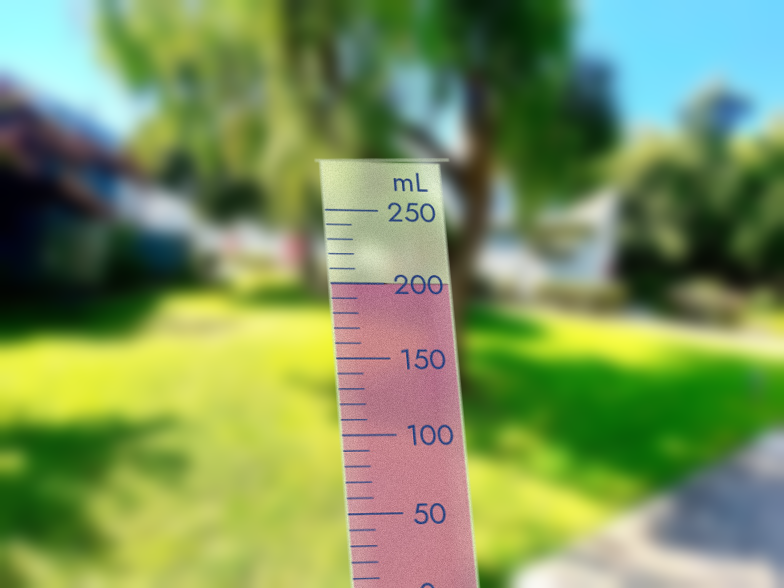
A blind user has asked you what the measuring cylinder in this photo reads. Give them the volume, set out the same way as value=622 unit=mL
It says value=200 unit=mL
